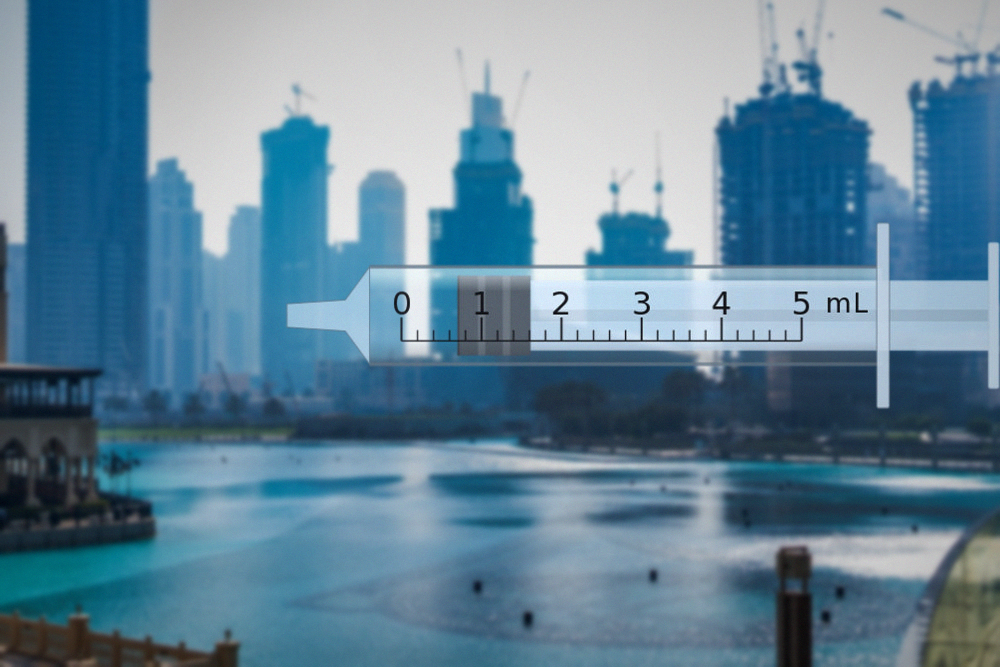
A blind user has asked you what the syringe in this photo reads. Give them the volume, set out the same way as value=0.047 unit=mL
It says value=0.7 unit=mL
